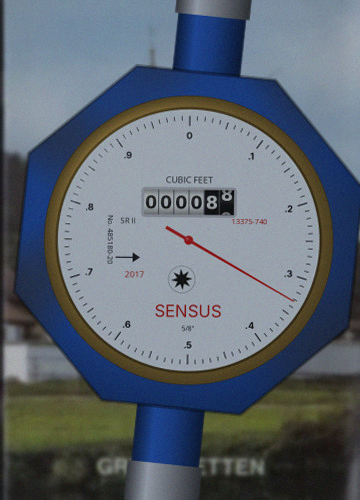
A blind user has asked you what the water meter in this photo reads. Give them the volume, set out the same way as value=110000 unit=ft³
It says value=88.33 unit=ft³
